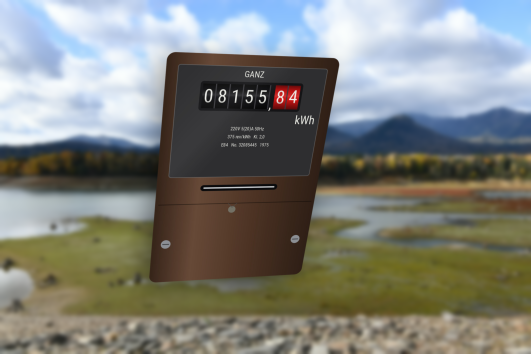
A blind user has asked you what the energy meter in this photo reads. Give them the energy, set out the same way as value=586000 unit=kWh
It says value=8155.84 unit=kWh
